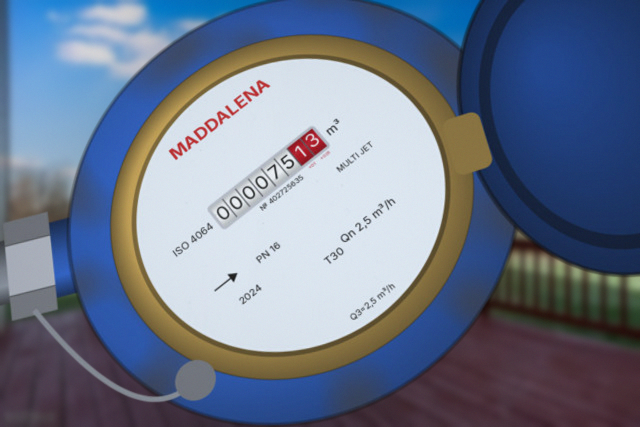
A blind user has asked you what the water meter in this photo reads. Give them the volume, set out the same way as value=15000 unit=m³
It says value=75.13 unit=m³
